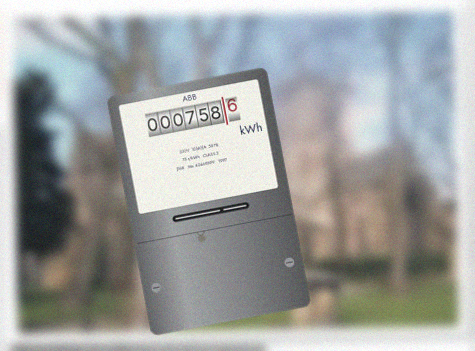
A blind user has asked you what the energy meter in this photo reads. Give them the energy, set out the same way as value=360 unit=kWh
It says value=758.6 unit=kWh
